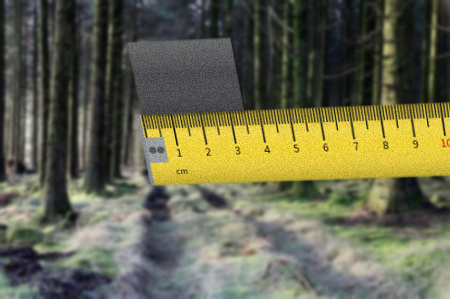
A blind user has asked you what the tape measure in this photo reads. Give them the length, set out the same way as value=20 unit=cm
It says value=3.5 unit=cm
